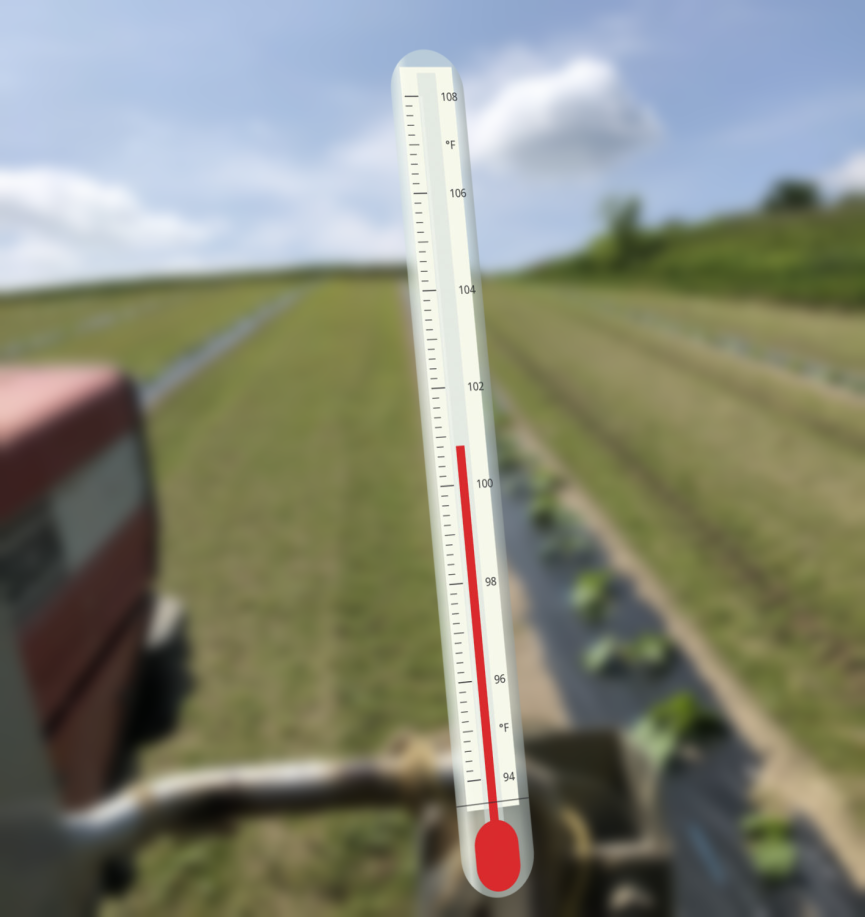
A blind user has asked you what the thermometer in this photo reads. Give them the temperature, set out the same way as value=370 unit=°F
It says value=100.8 unit=°F
